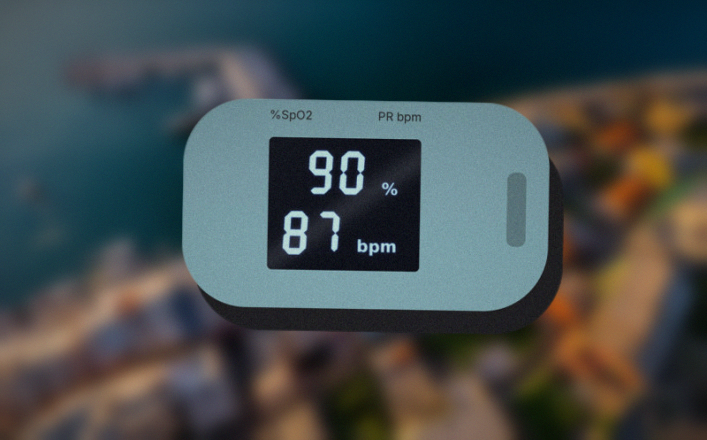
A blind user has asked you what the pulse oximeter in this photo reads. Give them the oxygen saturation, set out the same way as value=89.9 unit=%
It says value=90 unit=%
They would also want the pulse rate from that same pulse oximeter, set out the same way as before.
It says value=87 unit=bpm
